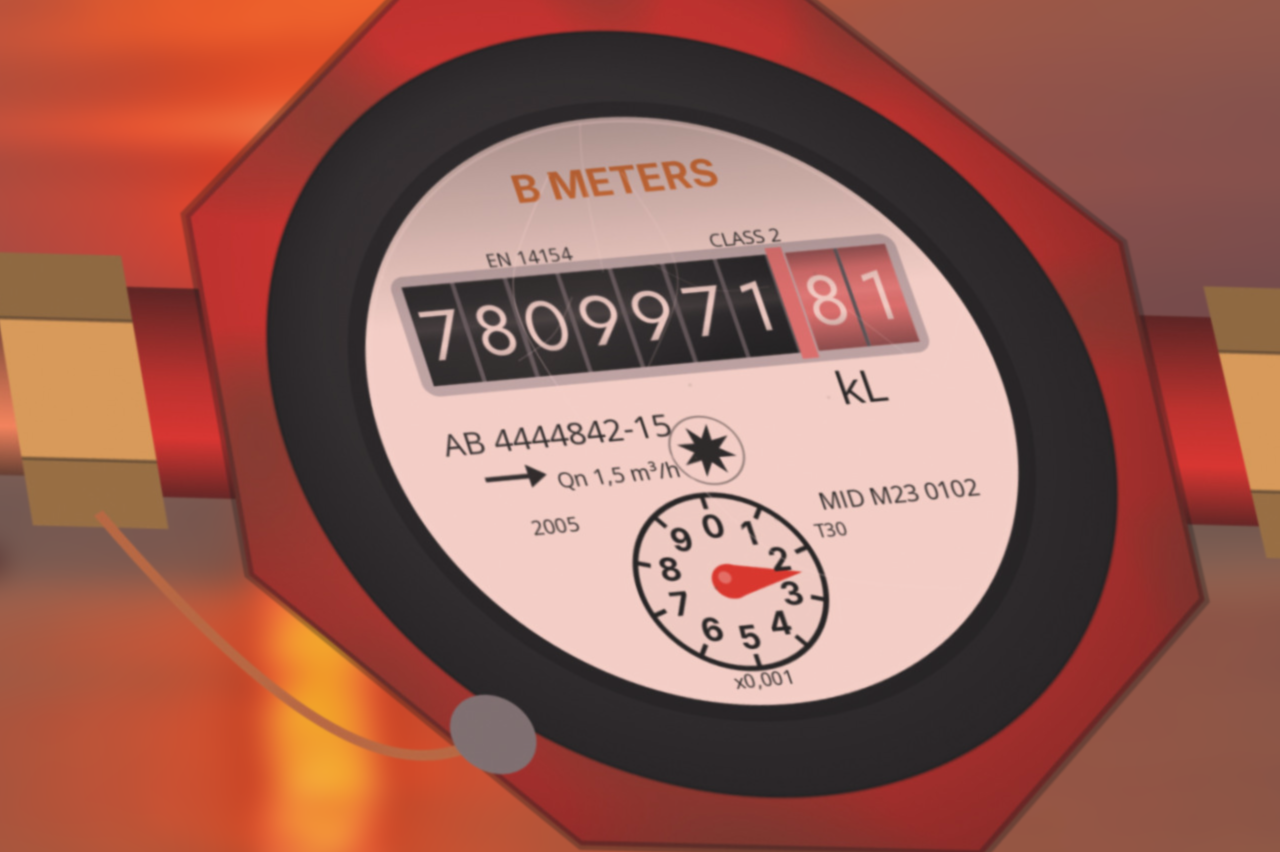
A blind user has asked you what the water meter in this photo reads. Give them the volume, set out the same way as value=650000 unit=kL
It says value=7809971.812 unit=kL
